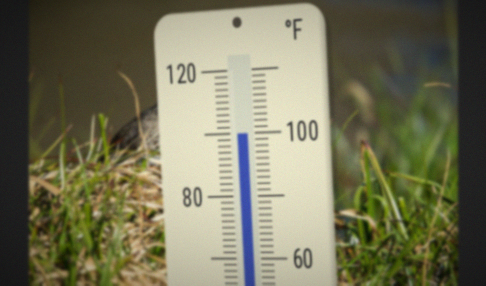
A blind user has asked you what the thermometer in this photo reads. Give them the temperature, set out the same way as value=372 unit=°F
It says value=100 unit=°F
